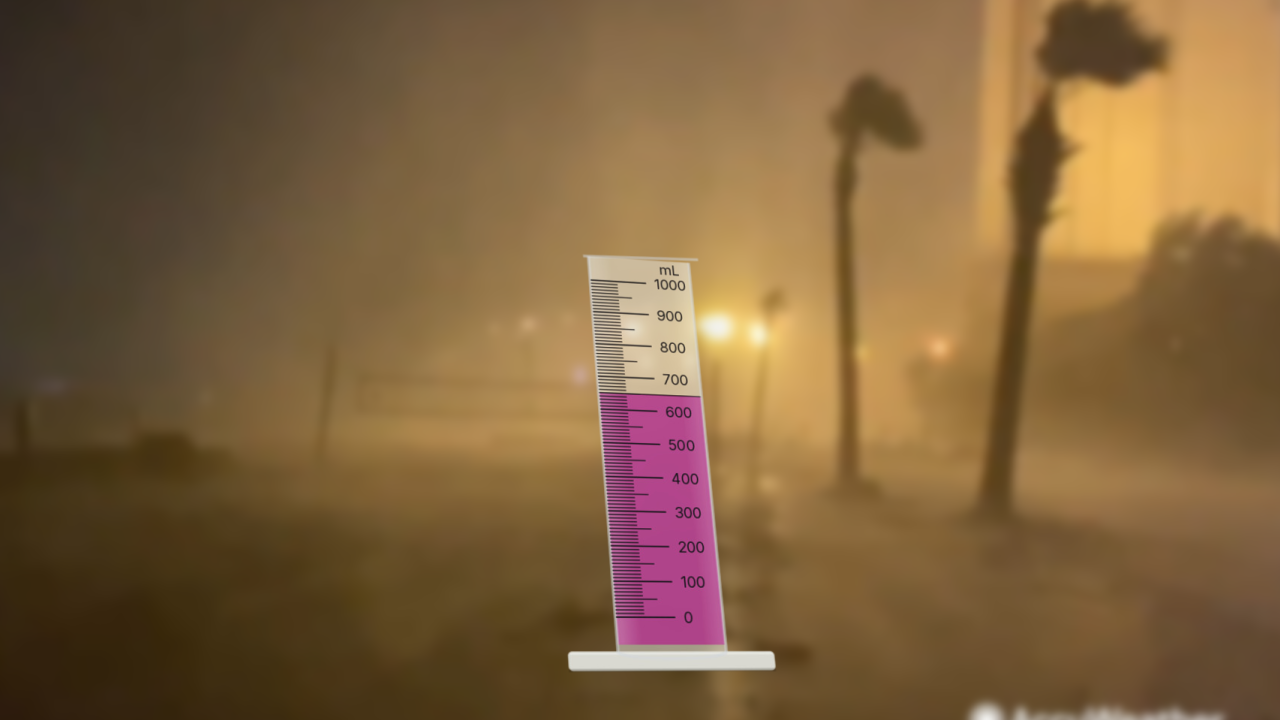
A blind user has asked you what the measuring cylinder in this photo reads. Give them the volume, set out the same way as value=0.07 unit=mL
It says value=650 unit=mL
